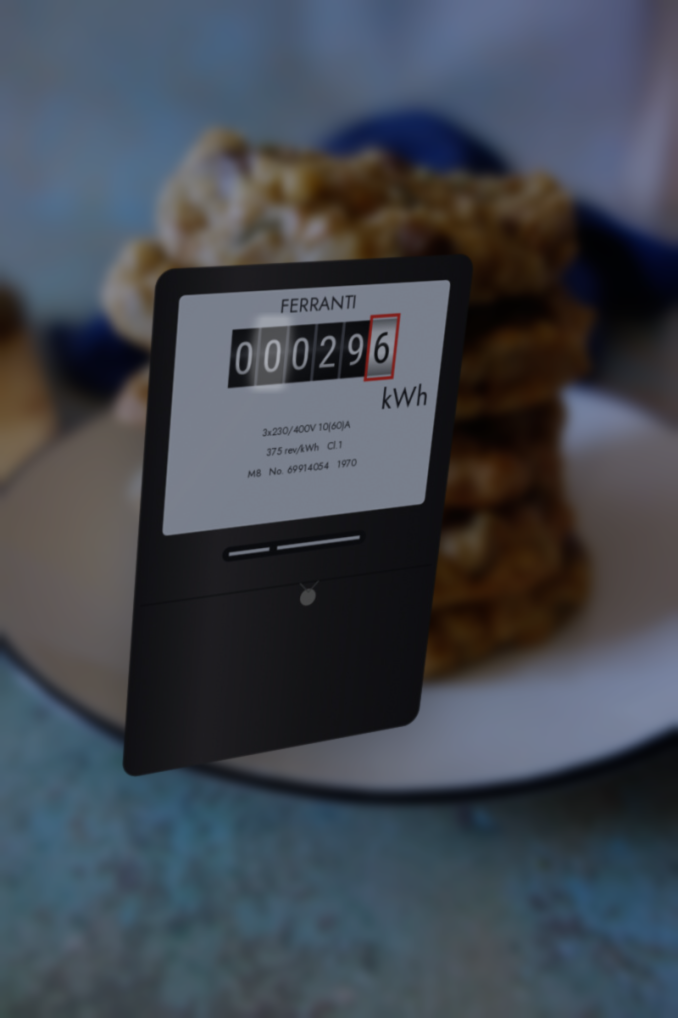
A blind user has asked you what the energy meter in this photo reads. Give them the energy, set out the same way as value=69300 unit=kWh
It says value=29.6 unit=kWh
